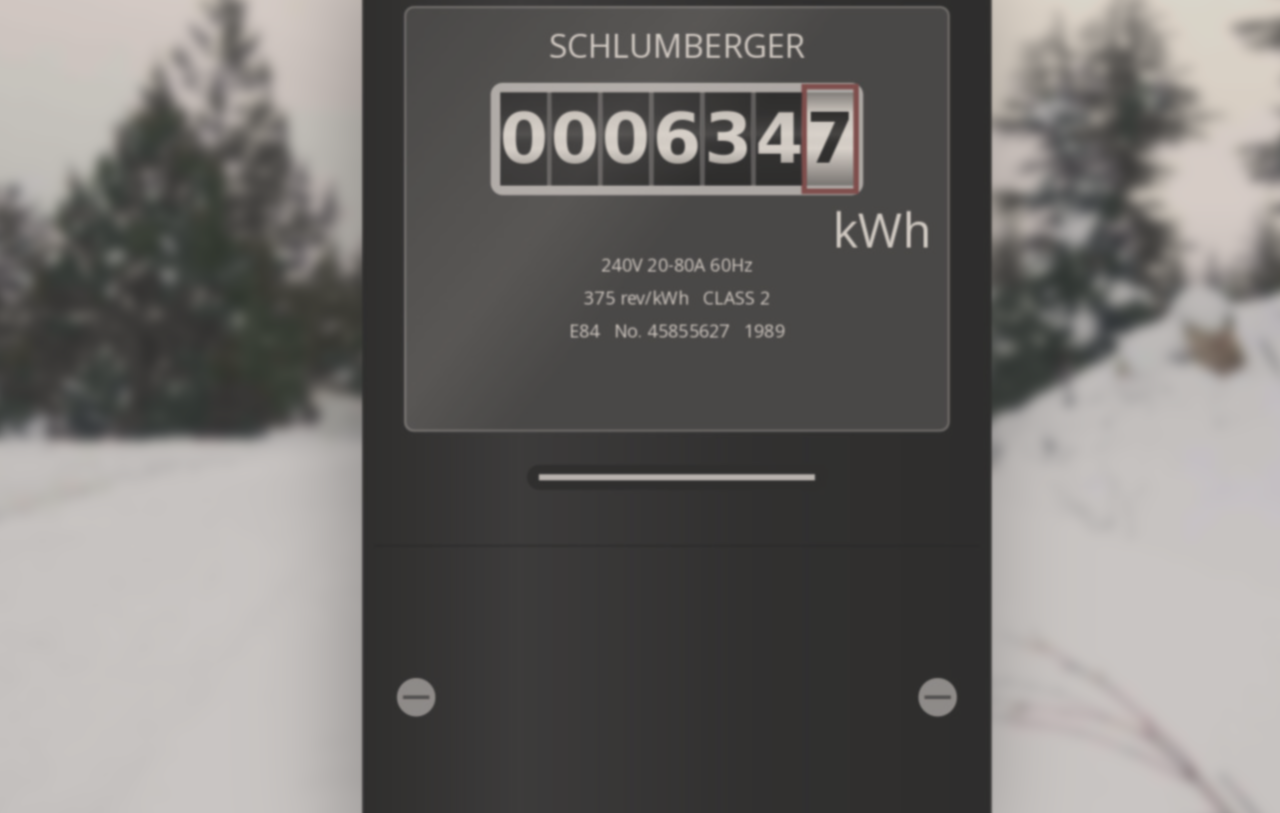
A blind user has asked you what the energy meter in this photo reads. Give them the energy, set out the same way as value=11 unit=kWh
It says value=634.7 unit=kWh
